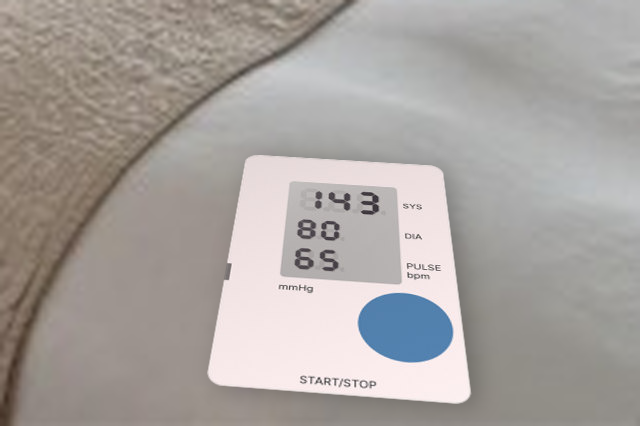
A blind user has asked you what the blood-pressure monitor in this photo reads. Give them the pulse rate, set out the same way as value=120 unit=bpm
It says value=65 unit=bpm
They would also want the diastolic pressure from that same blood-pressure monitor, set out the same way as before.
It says value=80 unit=mmHg
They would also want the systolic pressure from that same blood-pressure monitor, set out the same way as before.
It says value=143 unit=mmHg
